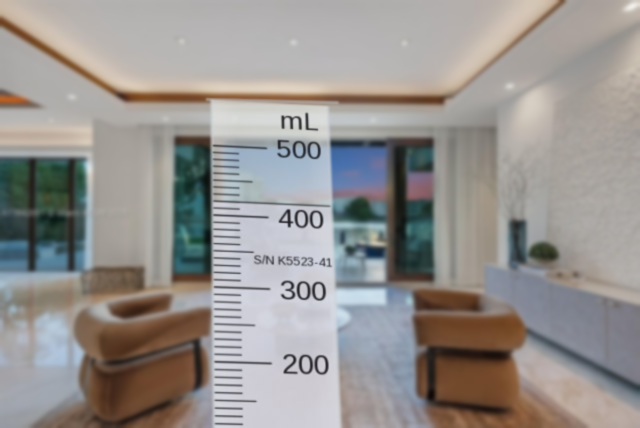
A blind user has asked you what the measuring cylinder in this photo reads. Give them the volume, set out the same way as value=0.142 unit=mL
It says value=420 unit=mL
